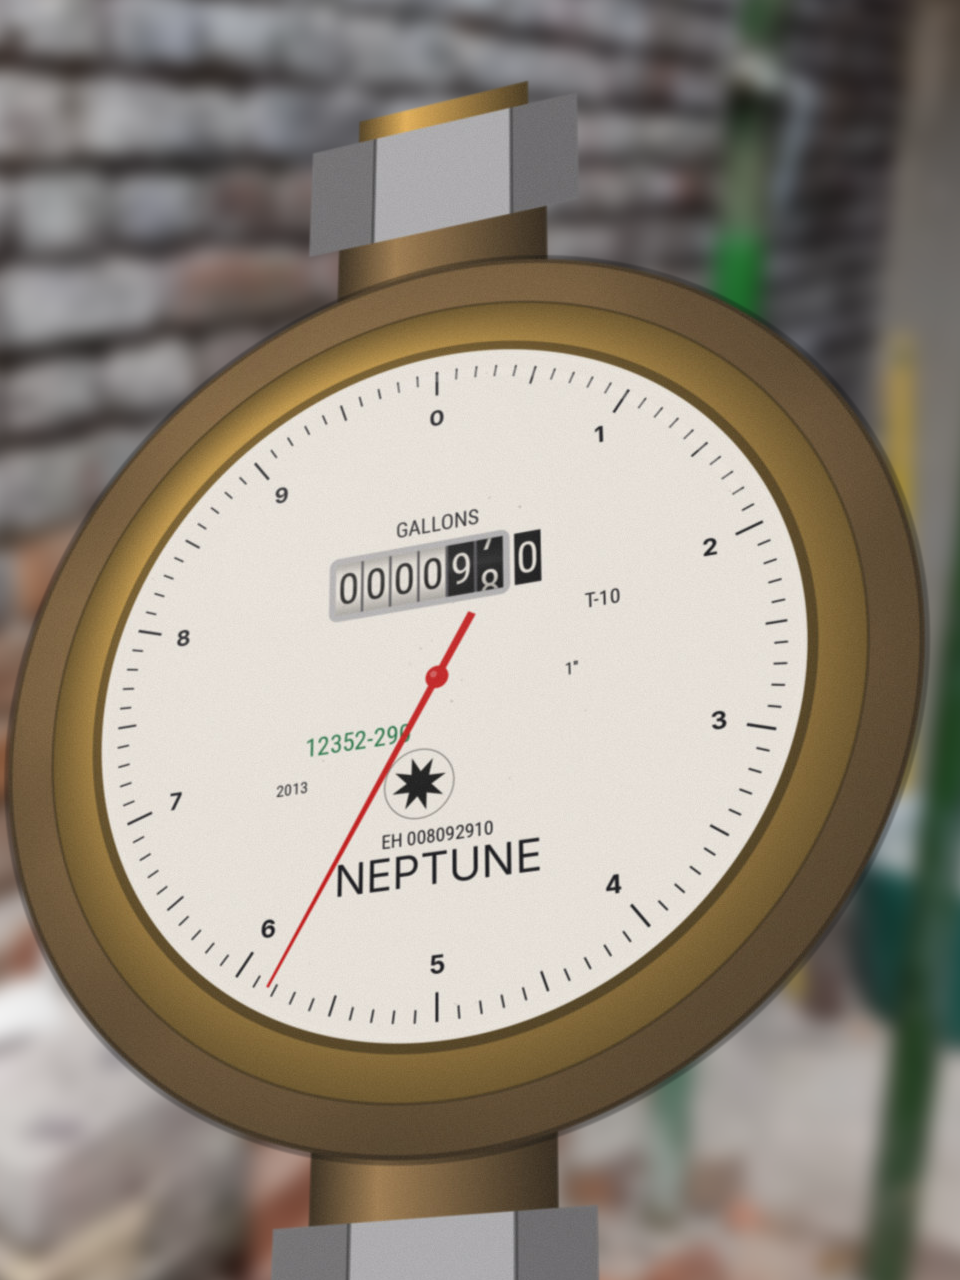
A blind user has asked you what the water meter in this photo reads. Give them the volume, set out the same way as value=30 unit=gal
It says value=975.8 unit=gal
